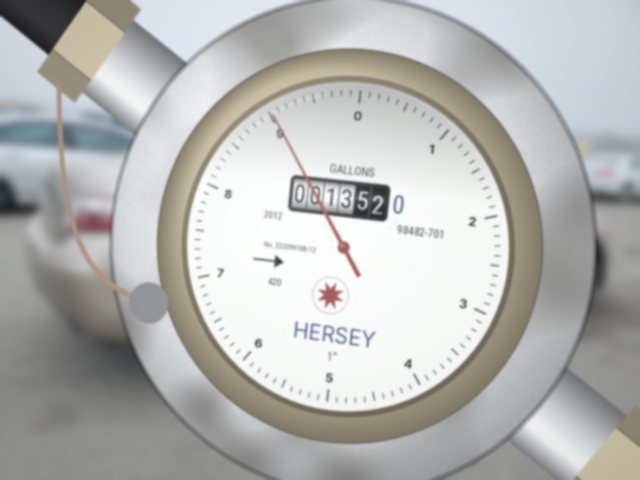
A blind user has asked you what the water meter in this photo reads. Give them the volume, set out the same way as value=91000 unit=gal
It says value=13519.0 unit=gal
